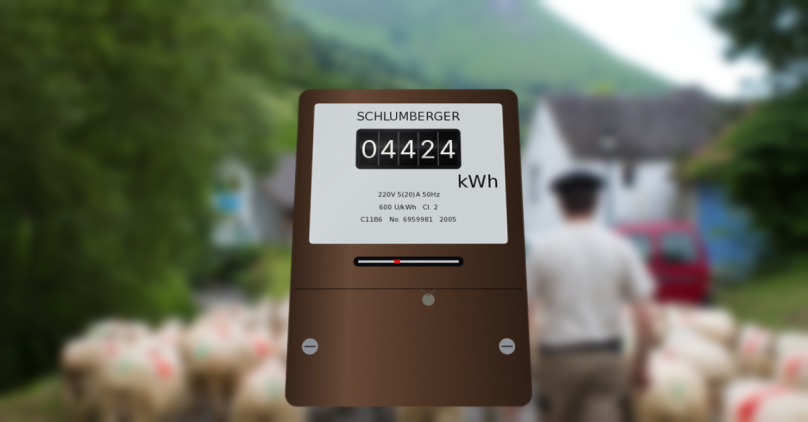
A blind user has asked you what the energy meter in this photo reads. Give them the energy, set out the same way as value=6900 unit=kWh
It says value=4424 unit=kWh
